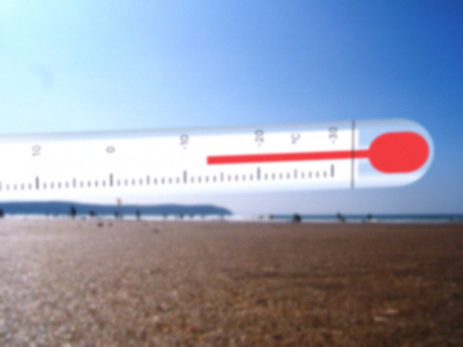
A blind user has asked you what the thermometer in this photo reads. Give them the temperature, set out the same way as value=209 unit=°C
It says value=-13 unit=°C
